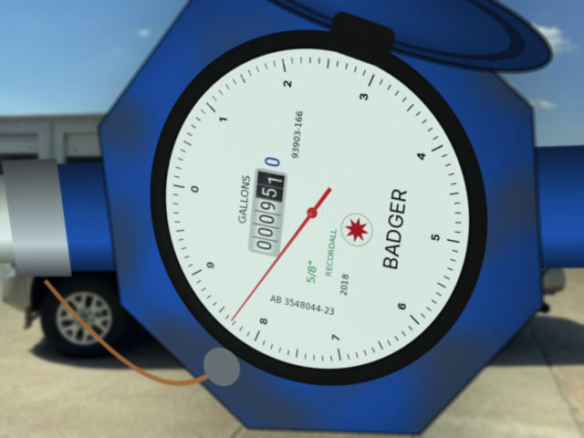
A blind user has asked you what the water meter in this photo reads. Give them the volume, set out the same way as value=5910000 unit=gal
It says value=9508.3 unit=gal
